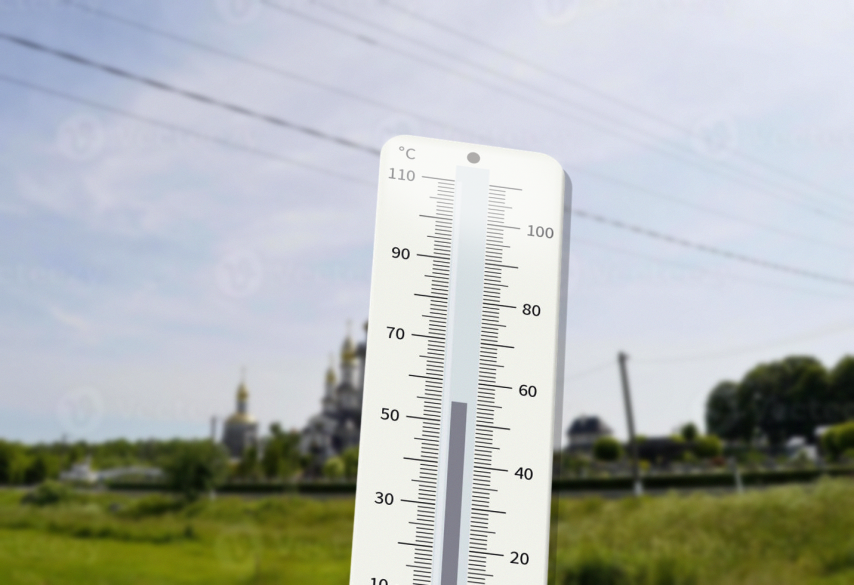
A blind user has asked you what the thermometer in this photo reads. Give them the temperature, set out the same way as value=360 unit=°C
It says value=55 unit=°C
